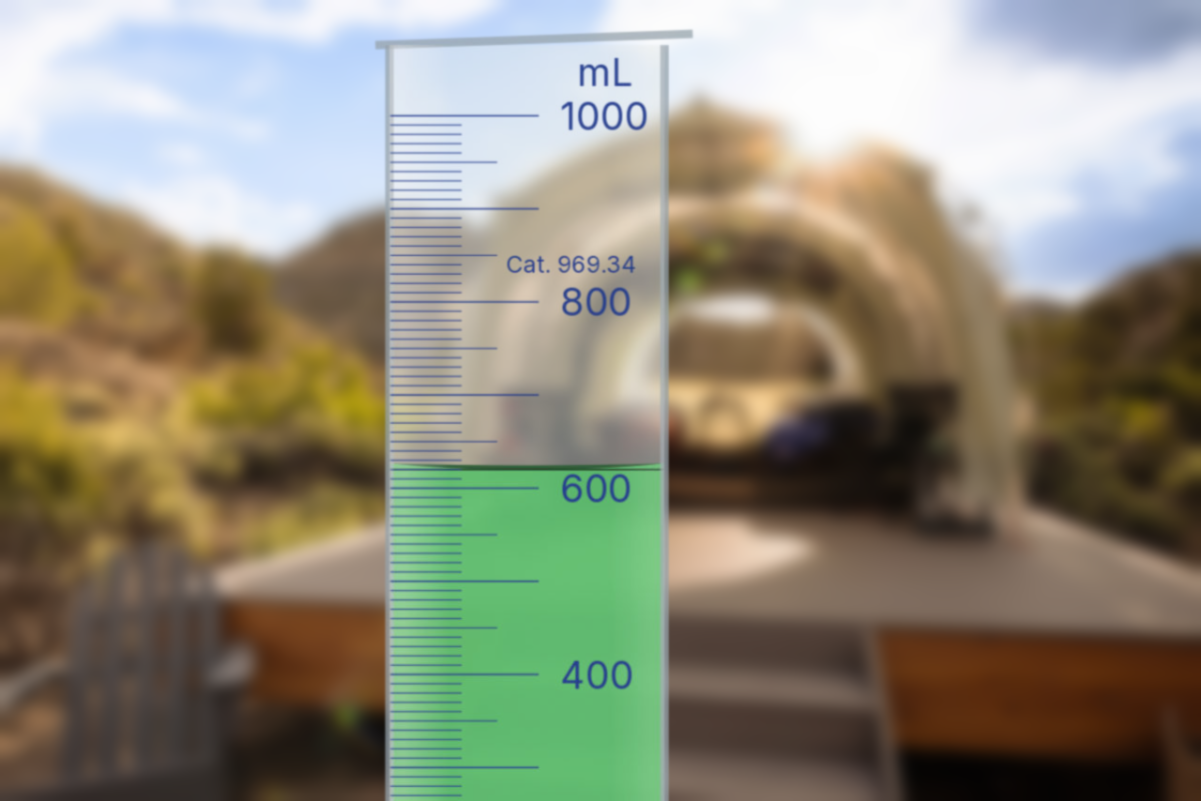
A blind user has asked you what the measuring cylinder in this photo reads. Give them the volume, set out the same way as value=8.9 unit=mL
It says value=620 unit=mL
